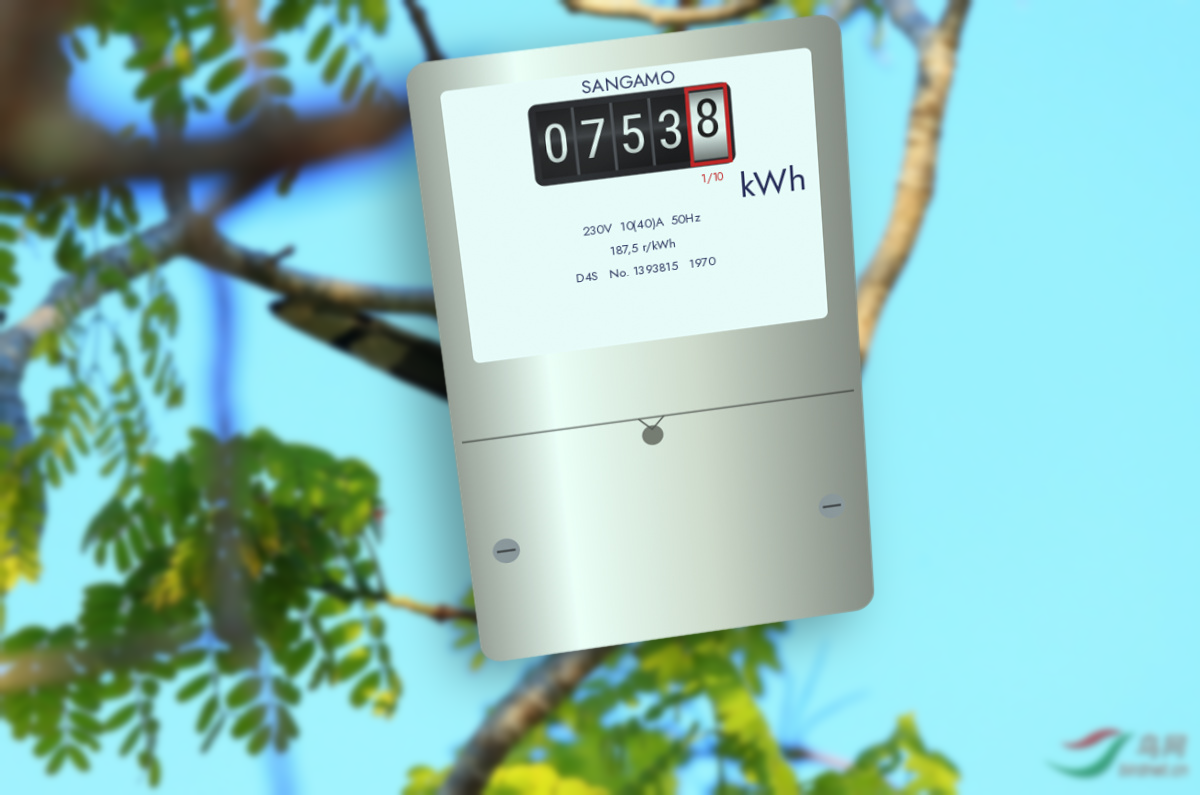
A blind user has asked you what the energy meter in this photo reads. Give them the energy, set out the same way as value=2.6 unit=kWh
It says value=753.8 unit=kWh
